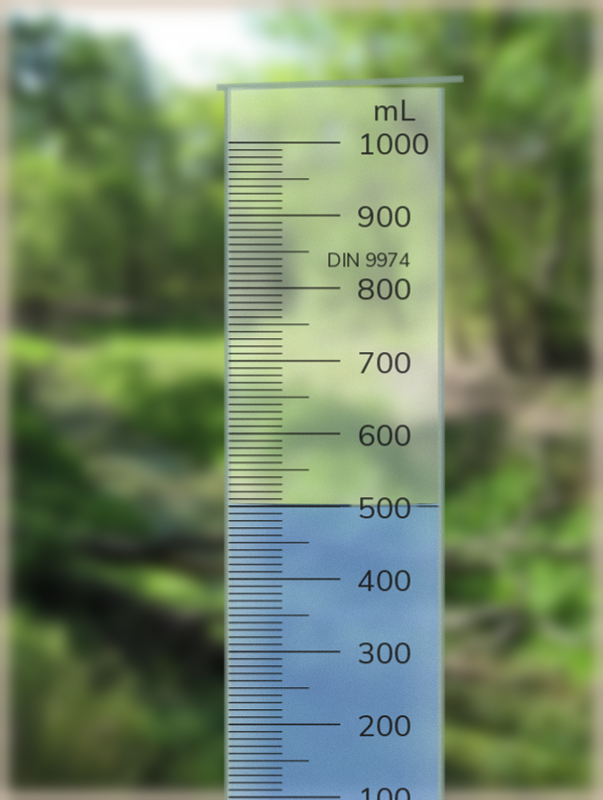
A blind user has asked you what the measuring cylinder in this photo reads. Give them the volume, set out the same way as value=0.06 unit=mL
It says value=500 unit=mL
